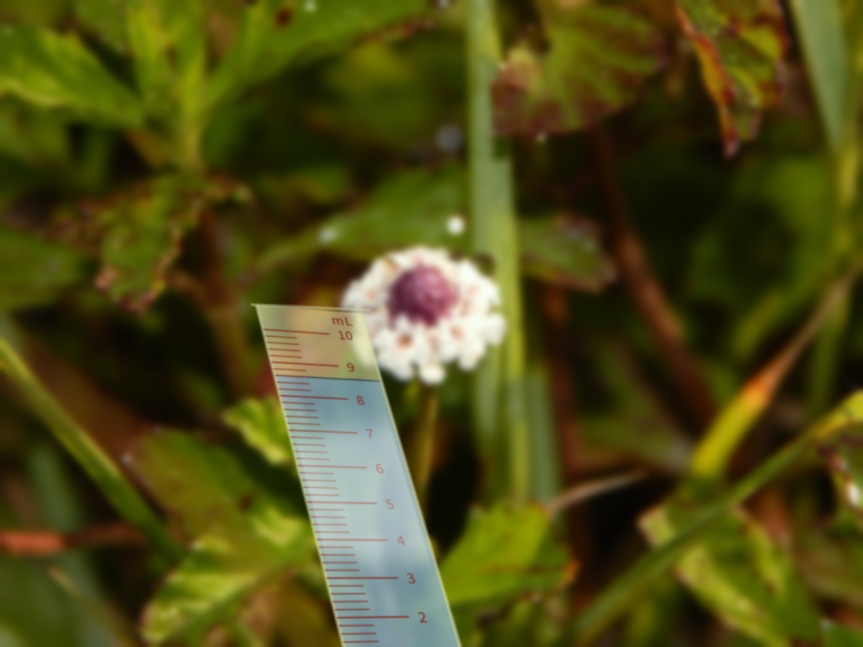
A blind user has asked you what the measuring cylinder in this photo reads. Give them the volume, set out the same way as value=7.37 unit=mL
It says value=8.6 unit=mL
